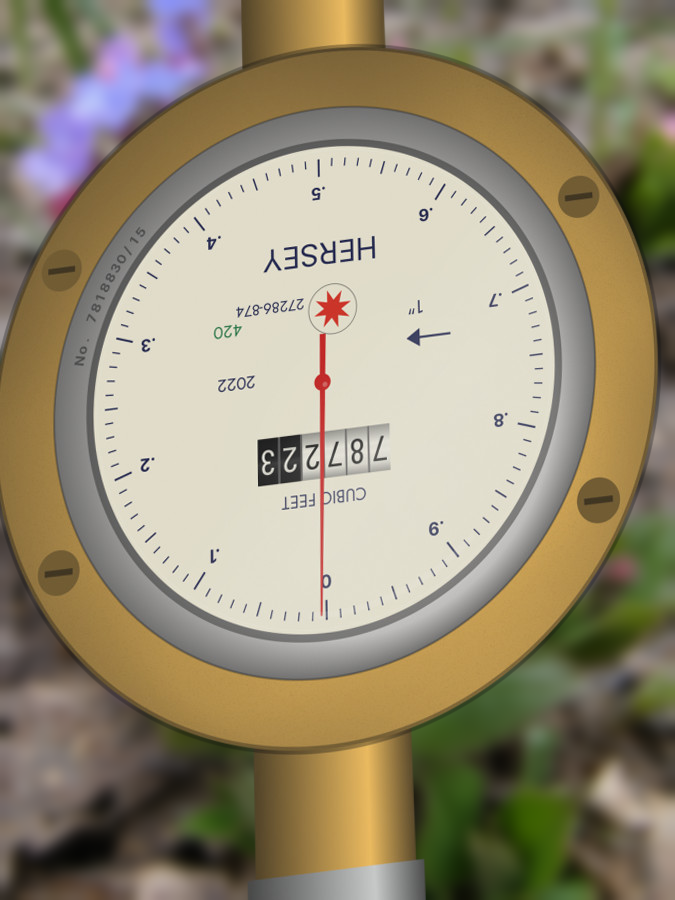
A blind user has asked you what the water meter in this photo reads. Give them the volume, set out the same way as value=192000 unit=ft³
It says value=787223.00 unit=ft³
